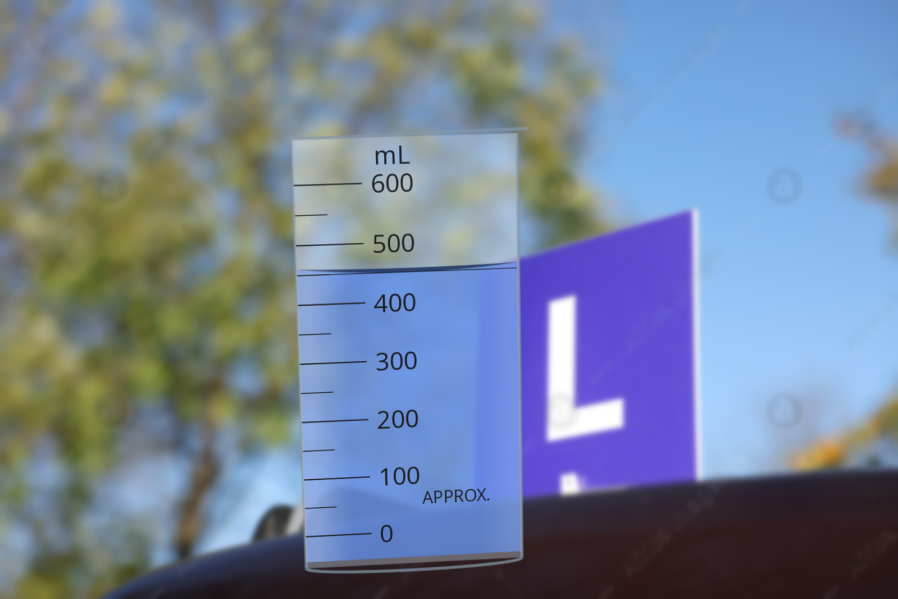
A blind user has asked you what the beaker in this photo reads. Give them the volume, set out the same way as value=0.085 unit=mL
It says value=450 unit=mL
